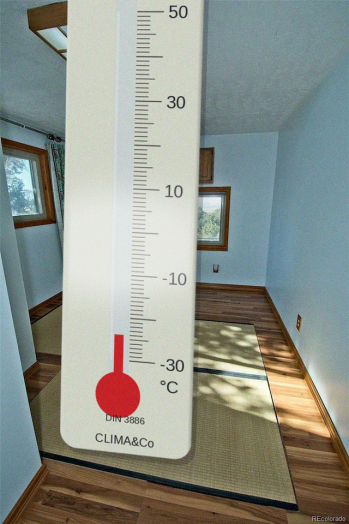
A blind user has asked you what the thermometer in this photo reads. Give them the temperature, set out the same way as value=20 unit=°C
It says value=-24 unit=°C
